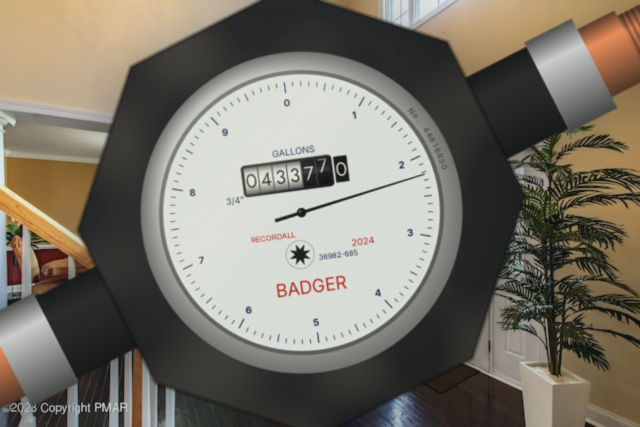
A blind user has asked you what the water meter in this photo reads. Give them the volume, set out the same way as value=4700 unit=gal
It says value=433772.2 unit=gal
